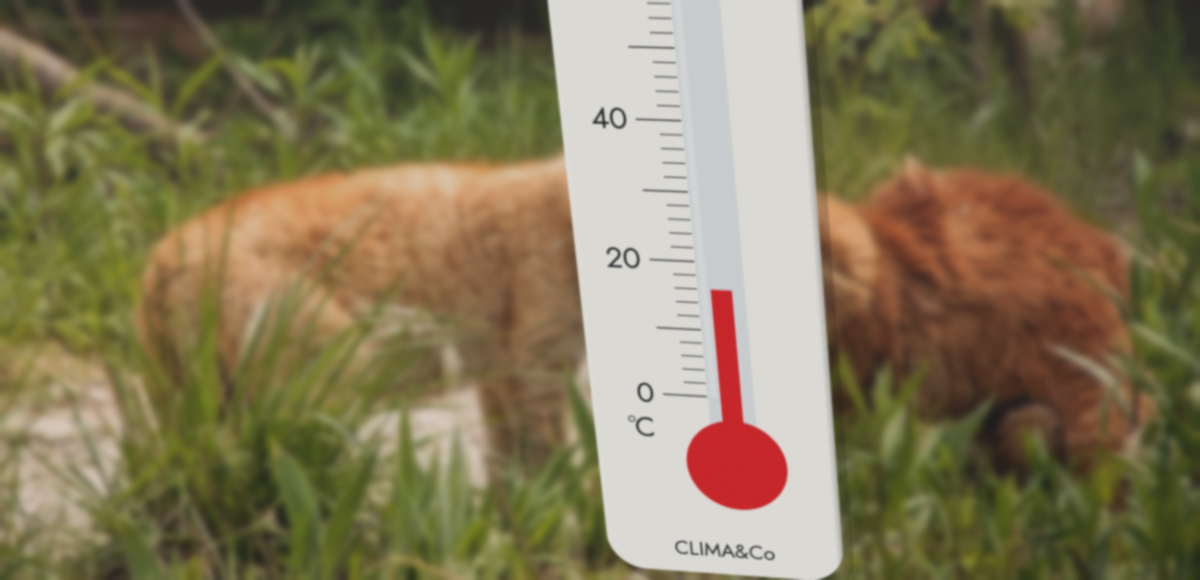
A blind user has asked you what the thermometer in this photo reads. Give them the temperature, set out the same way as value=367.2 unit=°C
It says value=16 unit=°C
